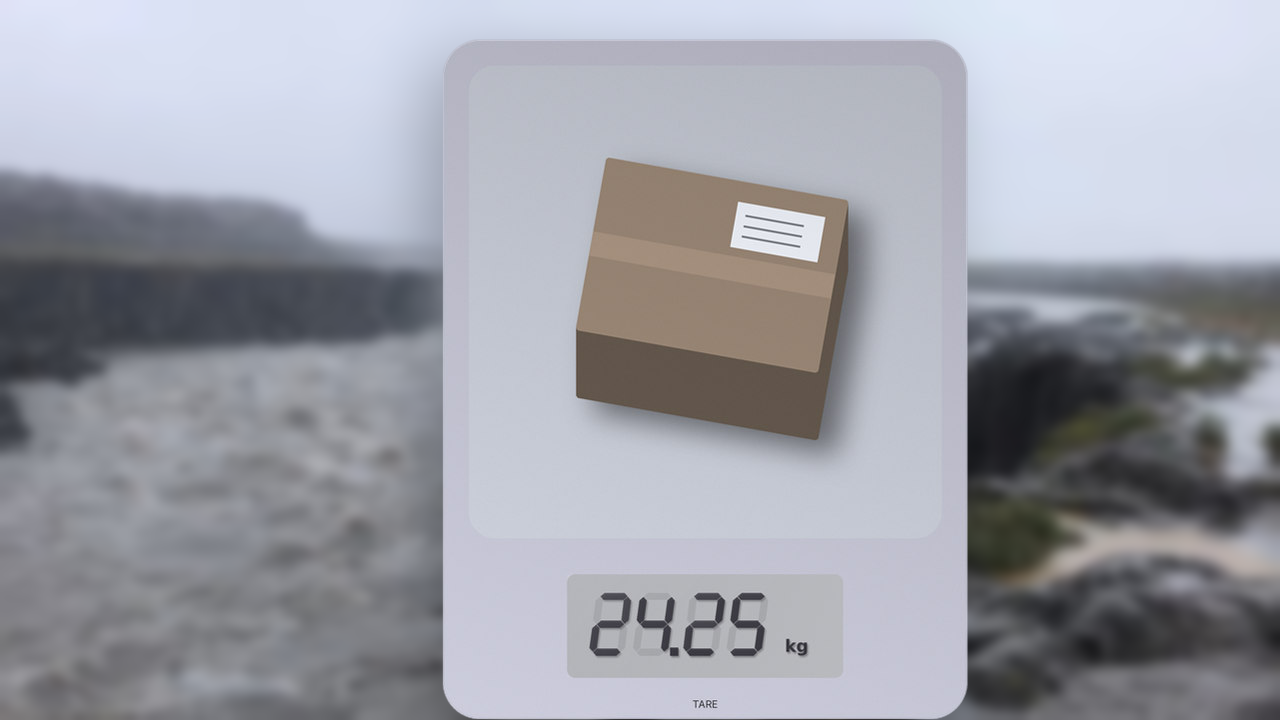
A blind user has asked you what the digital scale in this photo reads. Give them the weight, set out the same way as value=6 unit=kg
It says value=24.25 unit=kg
